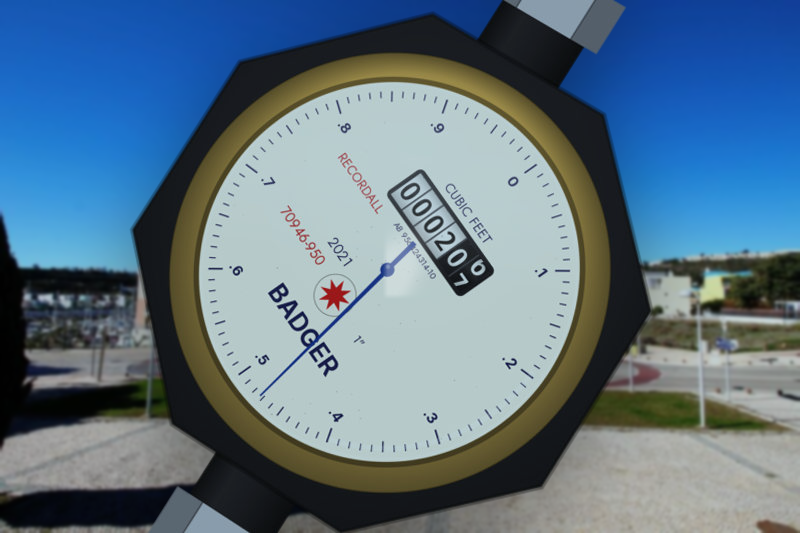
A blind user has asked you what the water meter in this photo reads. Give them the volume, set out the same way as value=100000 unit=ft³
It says value=206.47 unit=ft³
